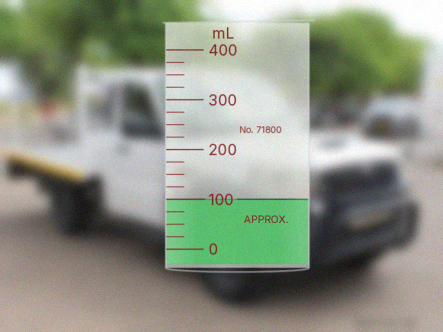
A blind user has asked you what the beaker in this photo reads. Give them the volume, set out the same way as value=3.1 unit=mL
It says value=100 unit=mL
